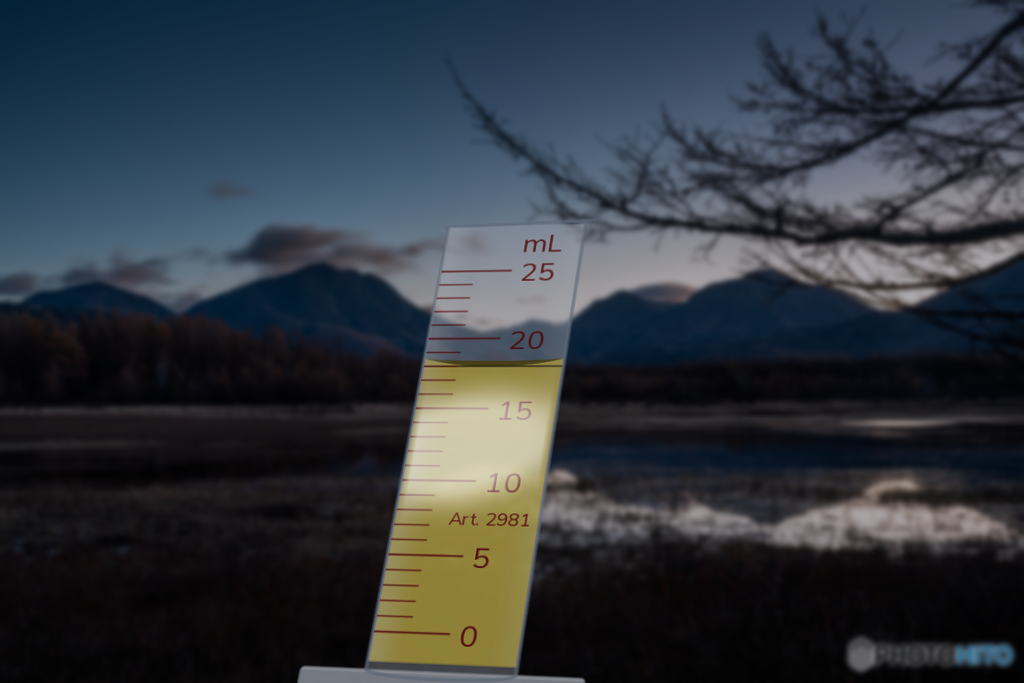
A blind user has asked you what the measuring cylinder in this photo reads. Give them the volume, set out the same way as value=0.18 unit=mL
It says value=18 unit=mL
